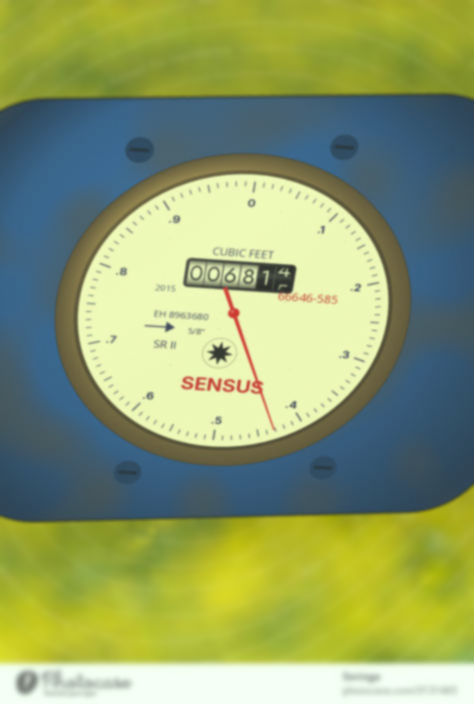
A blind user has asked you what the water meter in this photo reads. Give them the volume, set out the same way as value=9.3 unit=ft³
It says value=6814.43 unit=ft³
